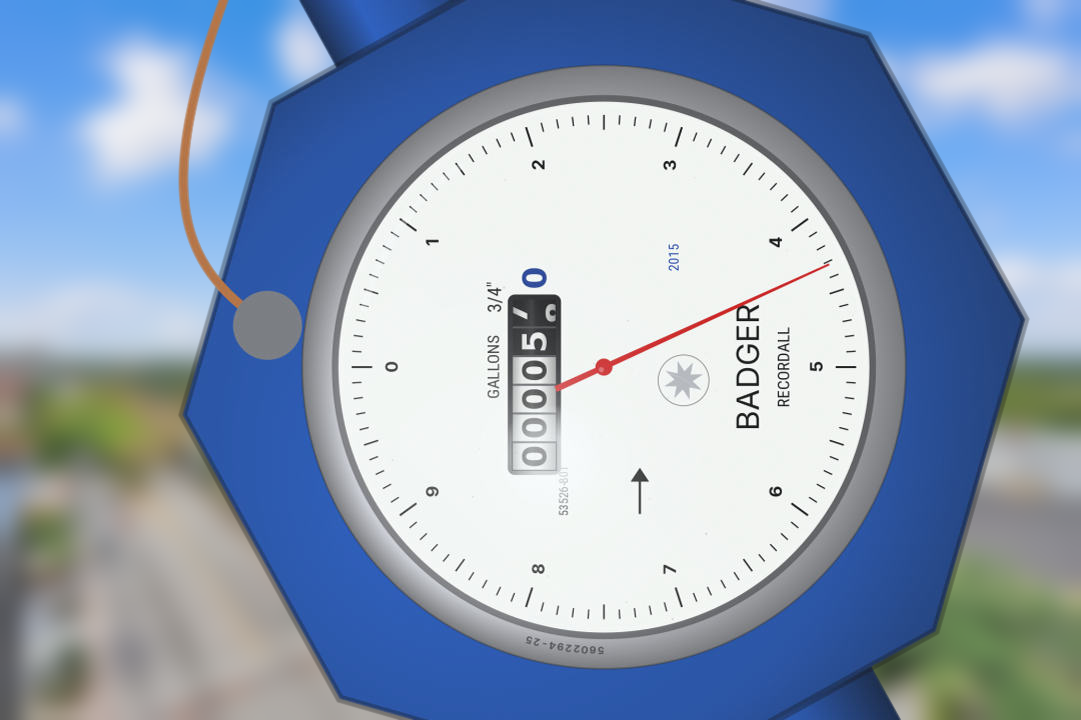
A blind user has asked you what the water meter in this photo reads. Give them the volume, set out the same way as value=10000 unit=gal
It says value=574.3 unit=gal
